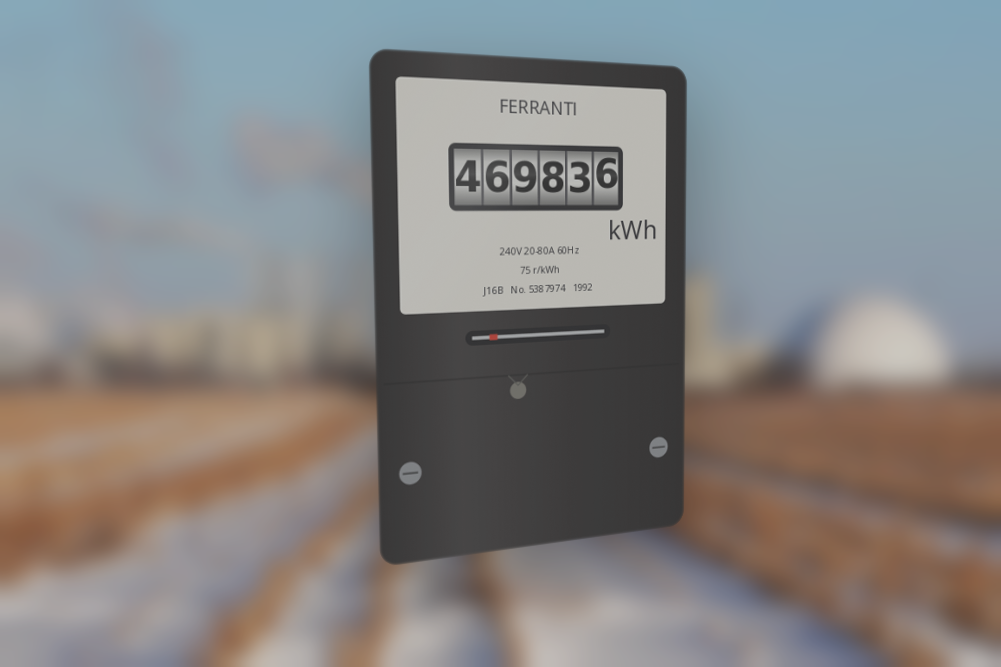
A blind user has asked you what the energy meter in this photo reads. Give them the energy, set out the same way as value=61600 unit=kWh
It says value=469836 unit=kWh
